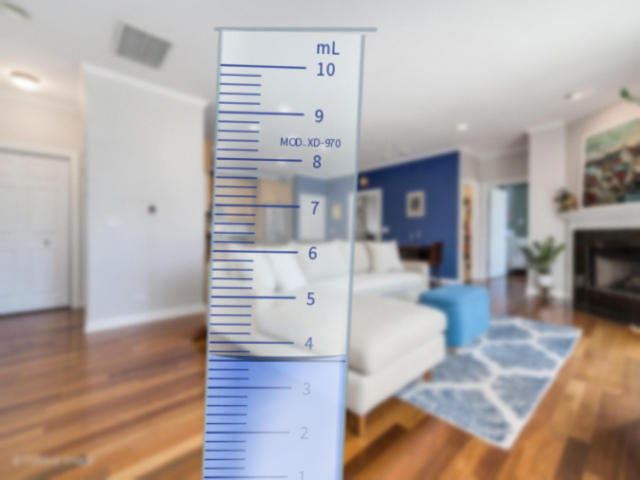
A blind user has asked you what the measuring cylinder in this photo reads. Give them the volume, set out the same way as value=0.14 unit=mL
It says value=3.6 unit=mL
